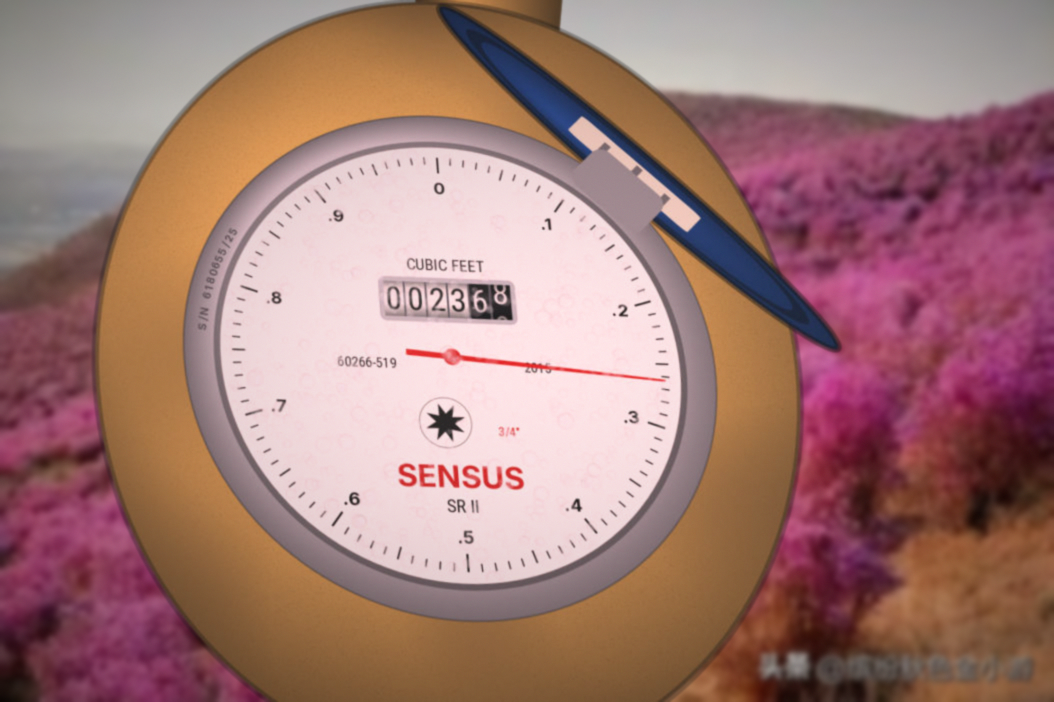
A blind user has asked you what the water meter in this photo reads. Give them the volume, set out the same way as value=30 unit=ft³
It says value=2368.26 unit=ft³
